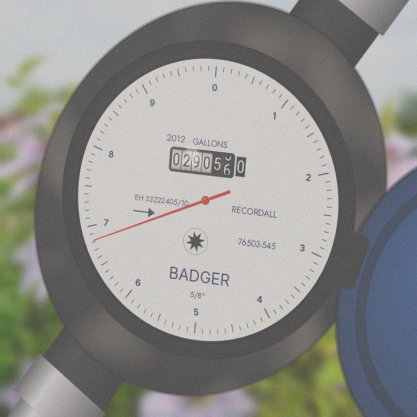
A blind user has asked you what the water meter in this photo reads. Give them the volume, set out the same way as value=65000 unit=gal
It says value=290556.8 unit=gal
